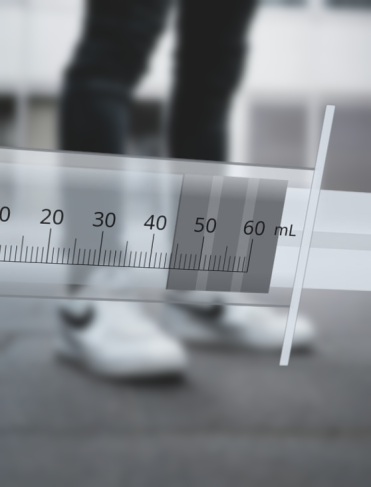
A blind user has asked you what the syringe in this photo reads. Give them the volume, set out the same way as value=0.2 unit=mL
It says value=44 unit=mL
